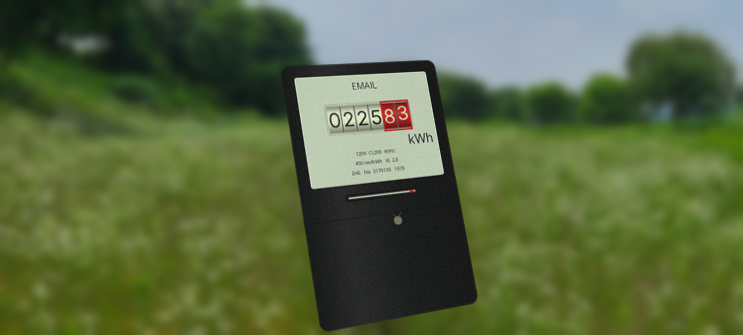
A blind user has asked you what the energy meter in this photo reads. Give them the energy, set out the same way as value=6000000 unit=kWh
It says value=225.83 unit=kWh
